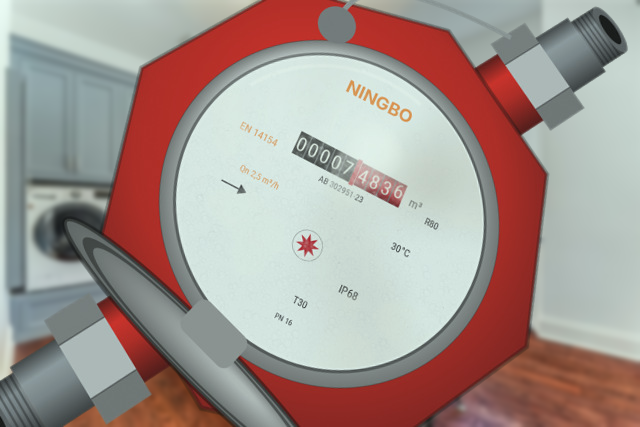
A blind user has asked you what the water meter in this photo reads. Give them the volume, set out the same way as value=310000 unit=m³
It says value=7.4836 unit=m³
